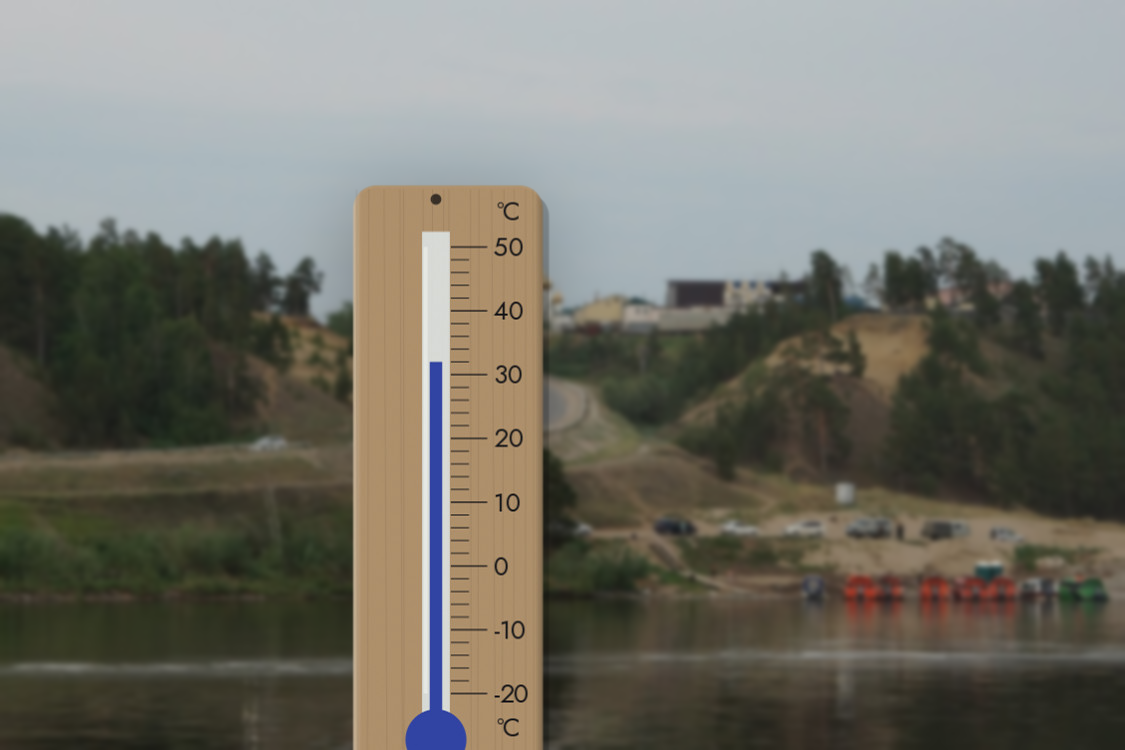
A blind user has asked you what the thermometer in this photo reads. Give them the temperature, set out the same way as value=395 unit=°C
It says value=32 unit=°C
